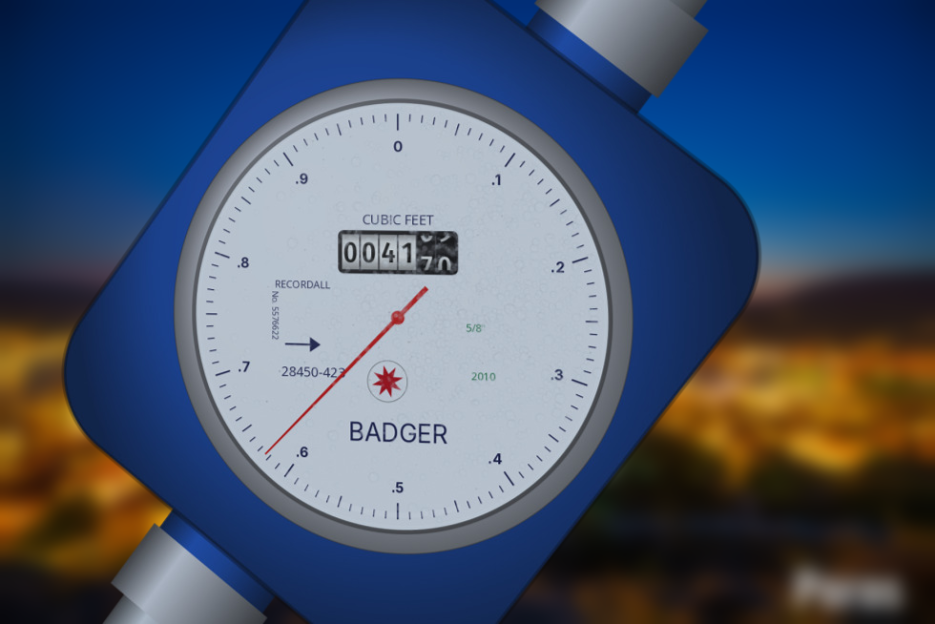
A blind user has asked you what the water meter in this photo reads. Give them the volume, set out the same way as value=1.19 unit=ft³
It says value=4169.62 unit=ft³
